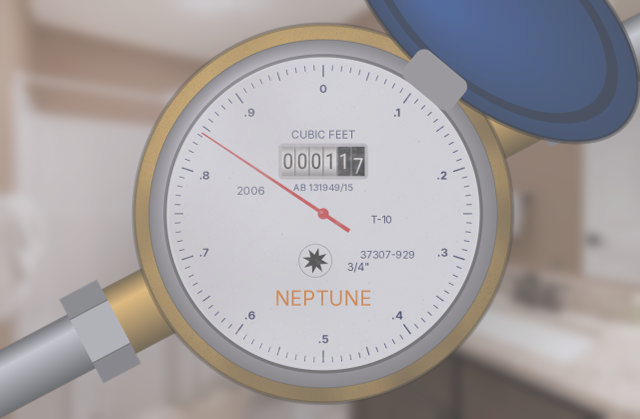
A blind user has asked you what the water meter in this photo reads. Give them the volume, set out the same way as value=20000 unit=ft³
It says value=116.84 unit=ft³
